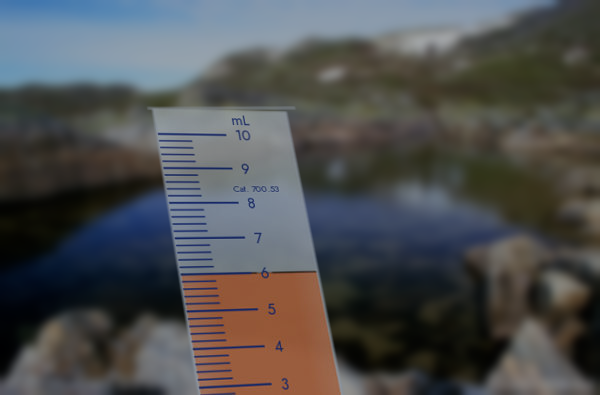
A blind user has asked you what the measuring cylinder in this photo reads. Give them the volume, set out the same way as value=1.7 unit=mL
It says value=6 unit=mL
